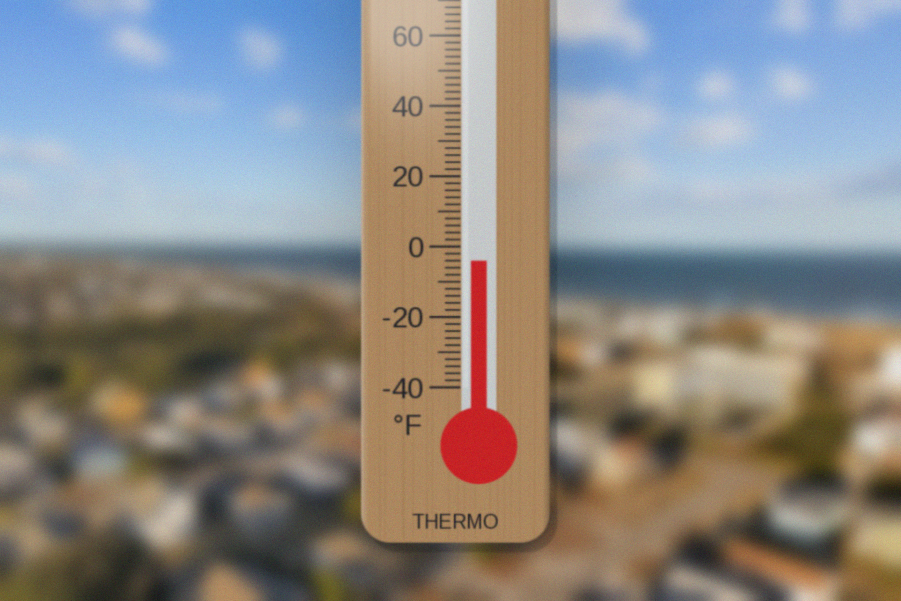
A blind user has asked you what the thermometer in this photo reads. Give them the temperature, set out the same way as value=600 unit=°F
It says value=-4 unit=°F
